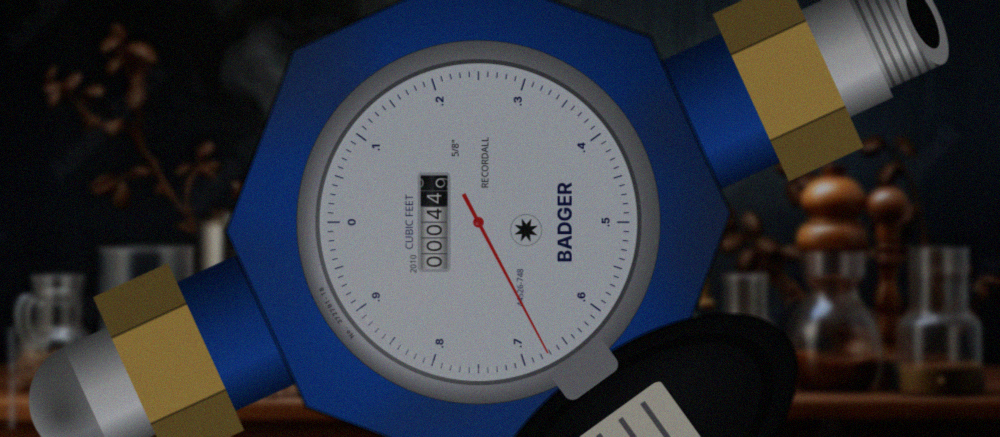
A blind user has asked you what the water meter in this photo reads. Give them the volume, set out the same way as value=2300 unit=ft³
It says value=448.67 unit=ft³
